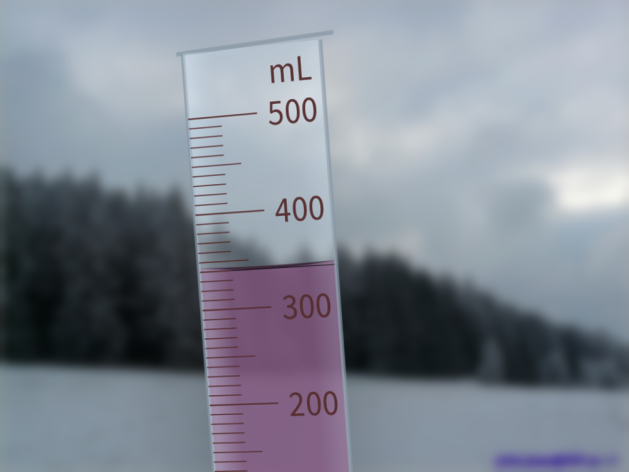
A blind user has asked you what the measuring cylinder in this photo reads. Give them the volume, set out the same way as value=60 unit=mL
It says value=340 unit=mL
